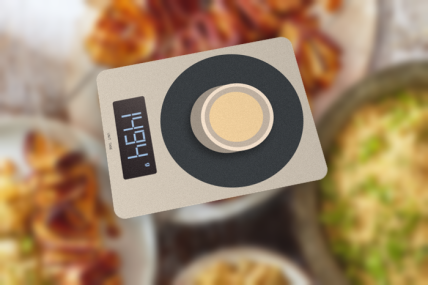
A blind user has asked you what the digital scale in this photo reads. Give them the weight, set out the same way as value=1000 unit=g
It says value=1494 unit=g
